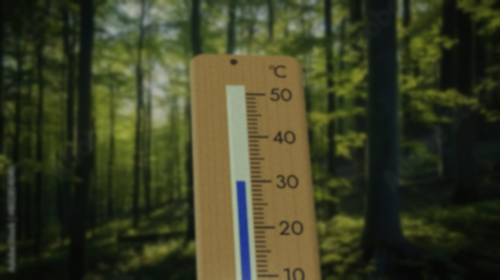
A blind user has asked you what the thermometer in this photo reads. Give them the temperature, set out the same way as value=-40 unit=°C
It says value=30 unit=°C
